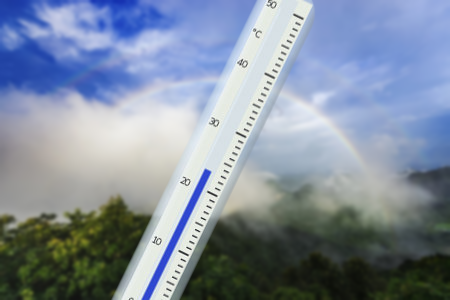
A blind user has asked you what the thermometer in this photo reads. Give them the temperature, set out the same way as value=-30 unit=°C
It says value=23 unit=°C
